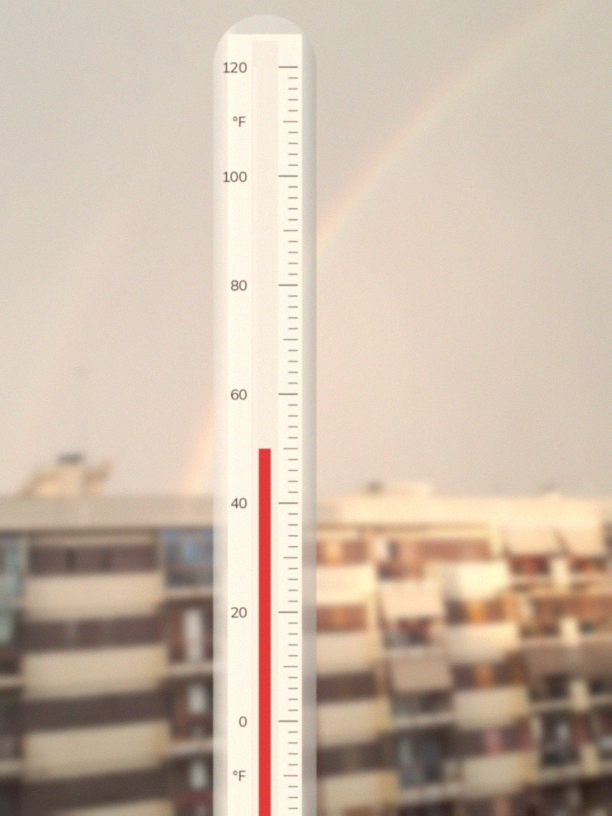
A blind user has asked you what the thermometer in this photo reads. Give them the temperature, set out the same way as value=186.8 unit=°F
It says value=50 unit=°F
